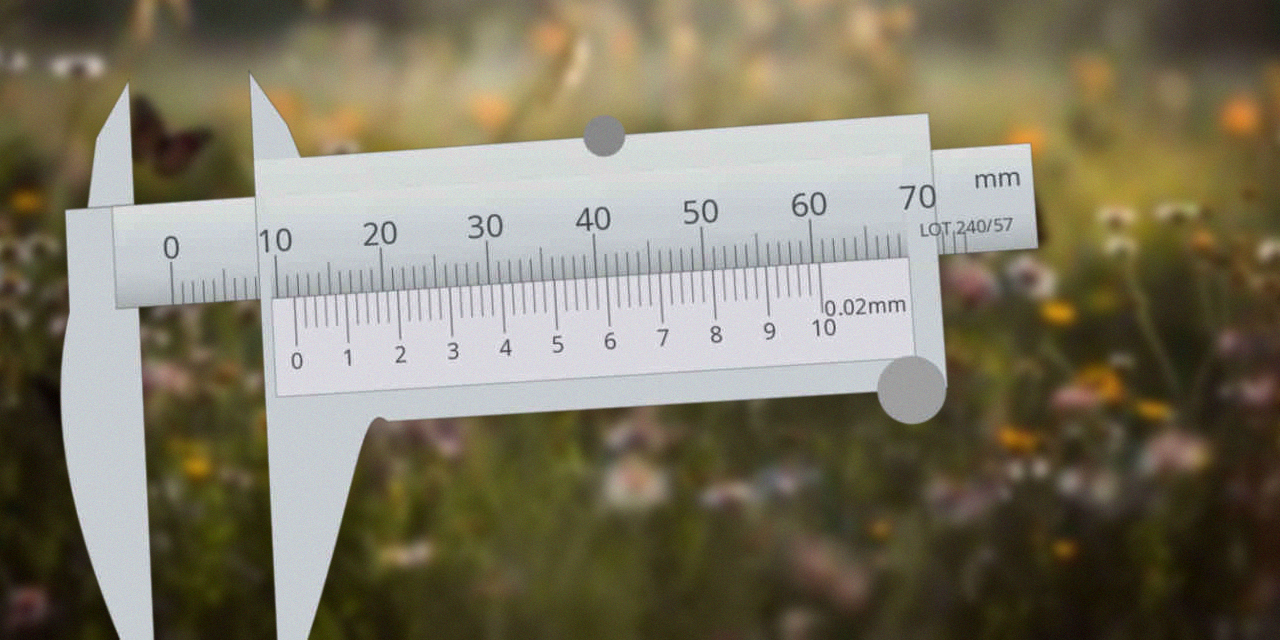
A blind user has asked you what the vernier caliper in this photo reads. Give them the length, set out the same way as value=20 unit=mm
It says value=11.6 unit=mm
